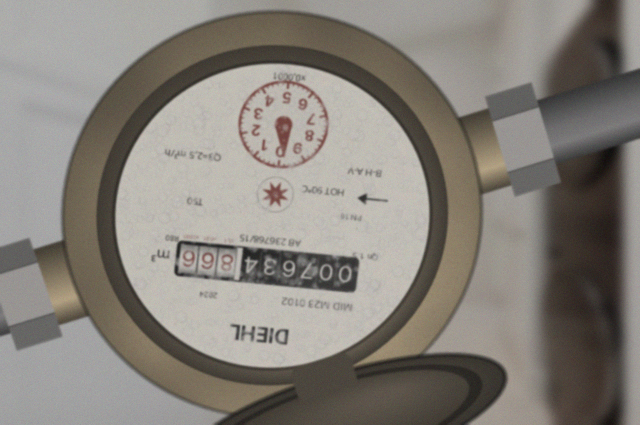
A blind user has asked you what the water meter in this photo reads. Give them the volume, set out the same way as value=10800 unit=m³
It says value=7634.8659 unit=m³
